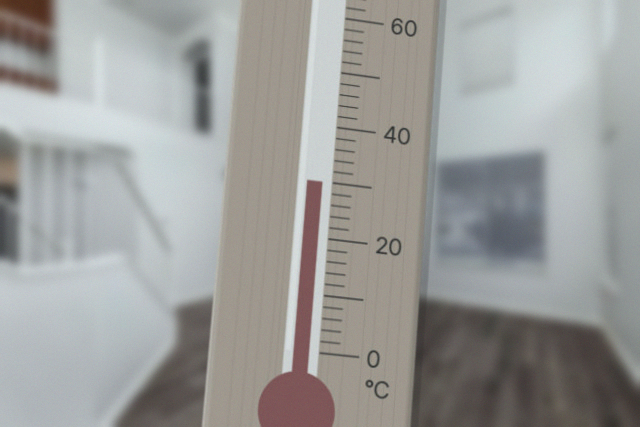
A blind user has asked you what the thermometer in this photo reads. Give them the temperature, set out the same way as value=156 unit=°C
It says value=30 unit=°C
